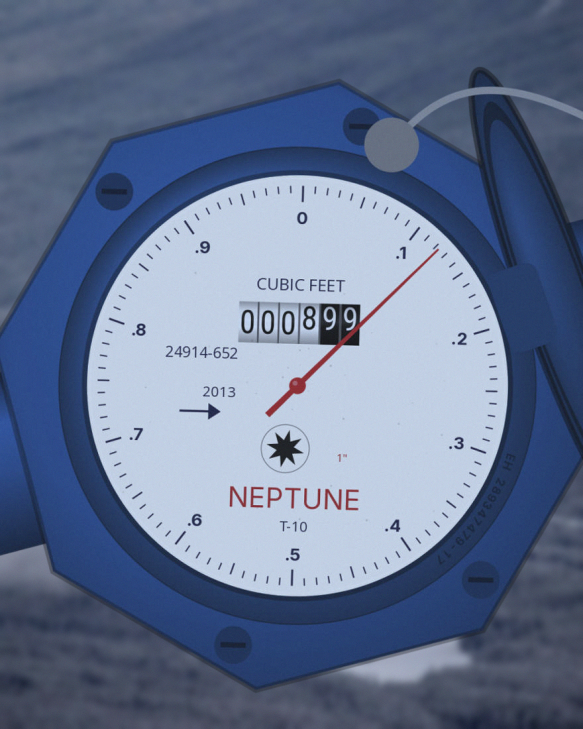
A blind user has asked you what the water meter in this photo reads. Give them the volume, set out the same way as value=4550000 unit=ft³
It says value=899.12 unit=ft³
